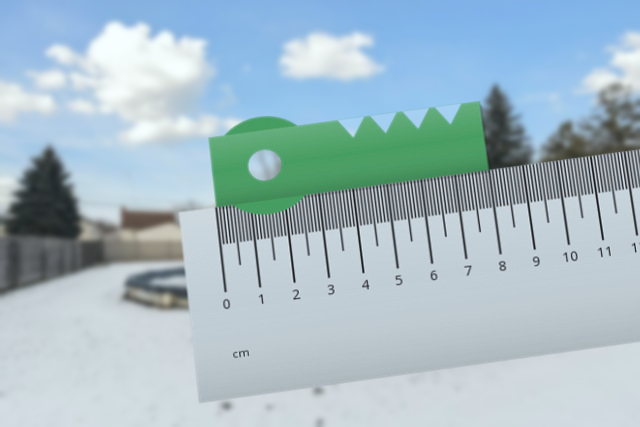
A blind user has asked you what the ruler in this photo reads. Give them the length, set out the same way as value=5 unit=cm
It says value=8 unit=cm
